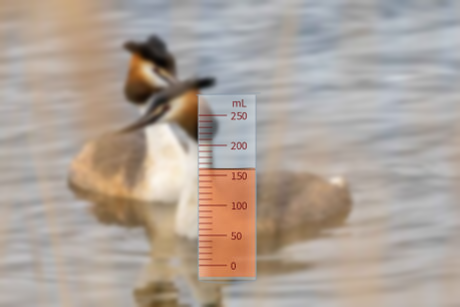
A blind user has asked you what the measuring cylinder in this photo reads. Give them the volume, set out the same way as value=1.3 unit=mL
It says value=160 unit=mL
